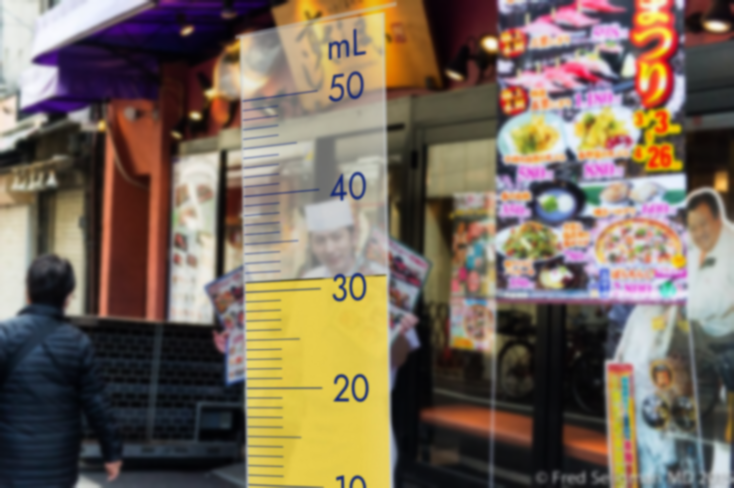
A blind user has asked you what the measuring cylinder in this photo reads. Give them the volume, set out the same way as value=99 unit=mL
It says value=31 unit=mL
